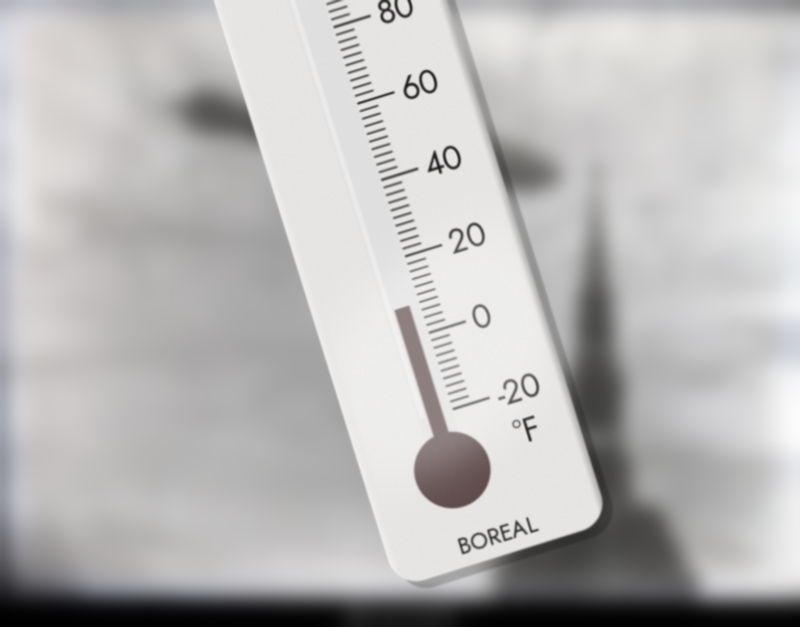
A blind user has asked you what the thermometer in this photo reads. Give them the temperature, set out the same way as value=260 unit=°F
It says value=8 unit=°F
